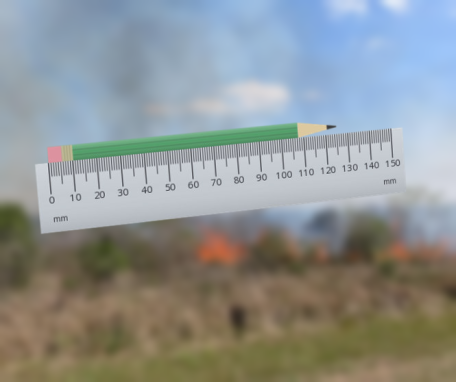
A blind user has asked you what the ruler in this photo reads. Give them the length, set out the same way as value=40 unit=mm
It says value=125 unit=mm
